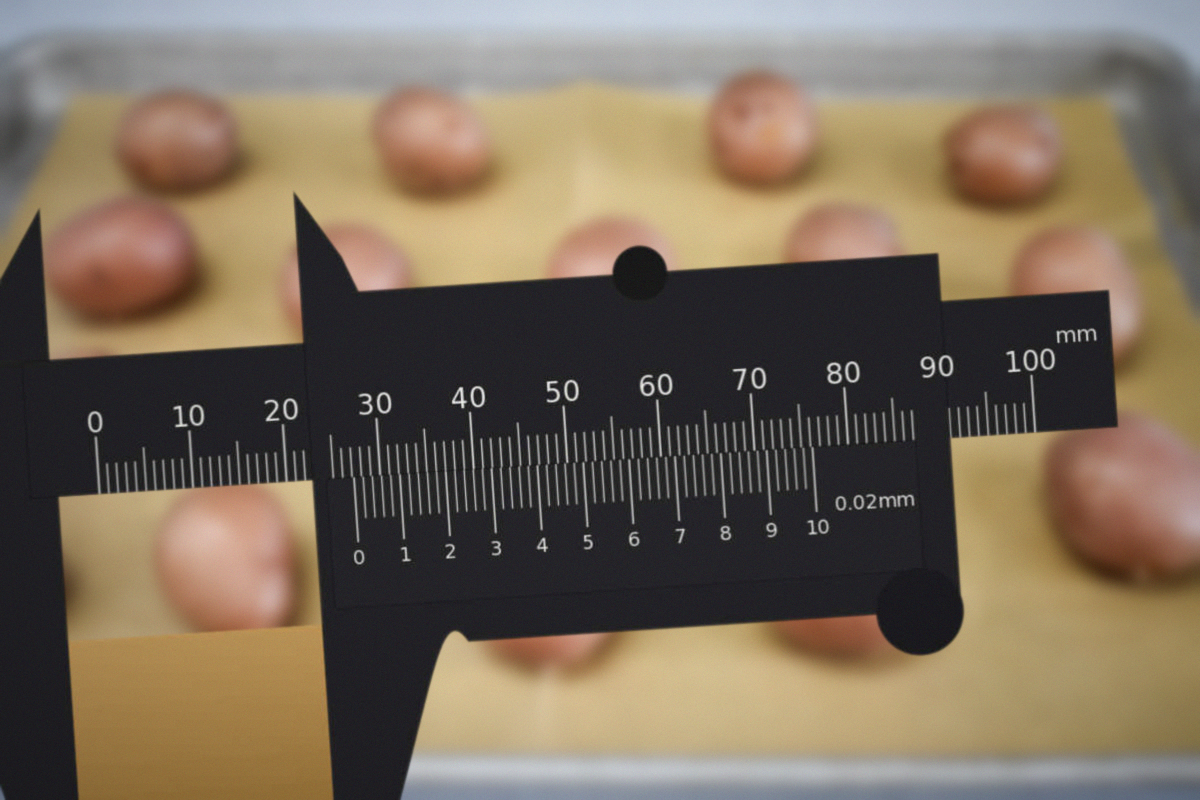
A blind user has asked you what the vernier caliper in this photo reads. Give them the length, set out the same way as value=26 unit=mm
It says value=27.2 unit=mm
